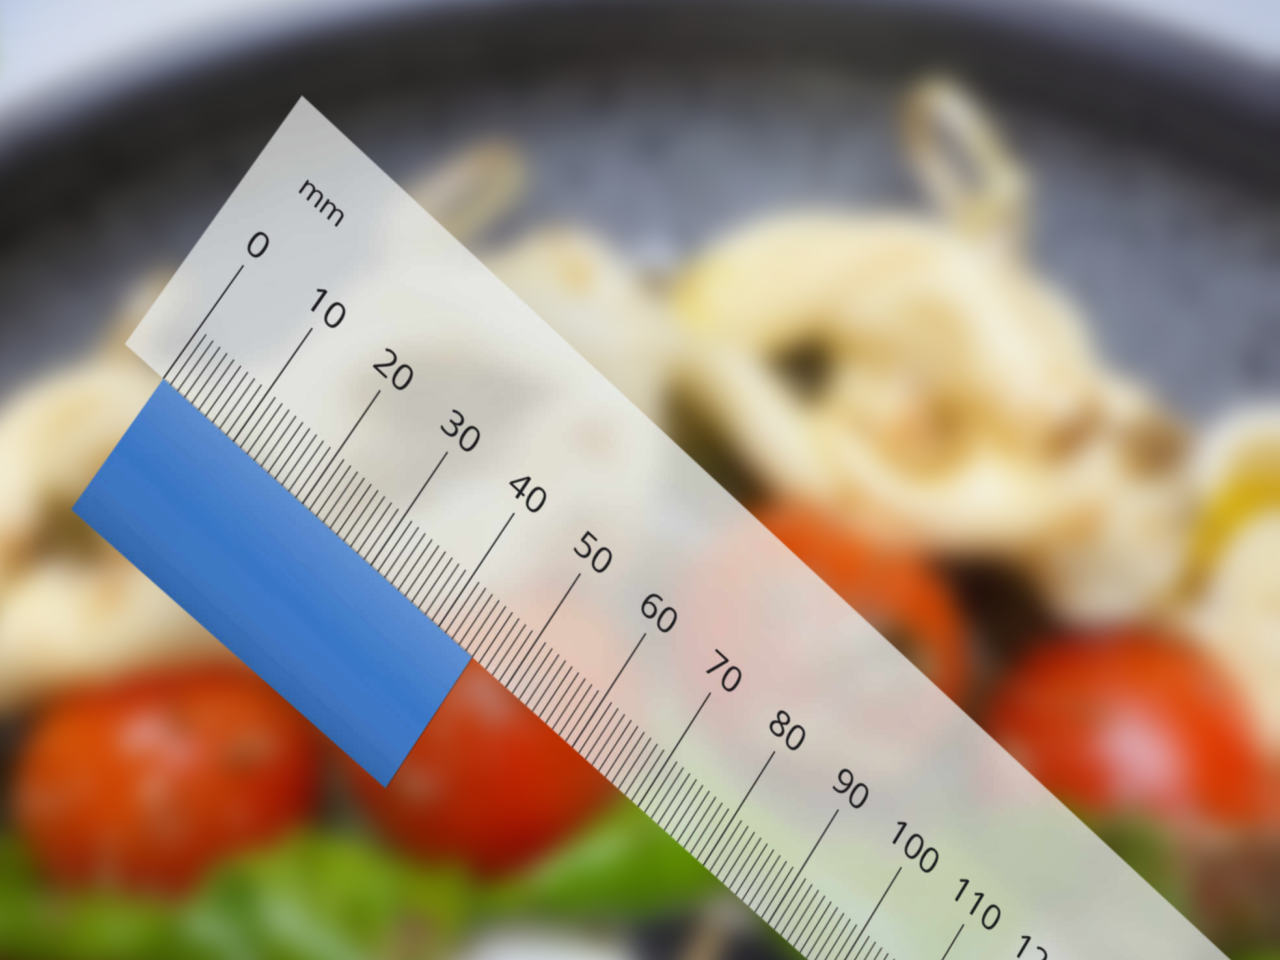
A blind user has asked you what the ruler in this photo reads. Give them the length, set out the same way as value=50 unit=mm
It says value=45 unit=mm
